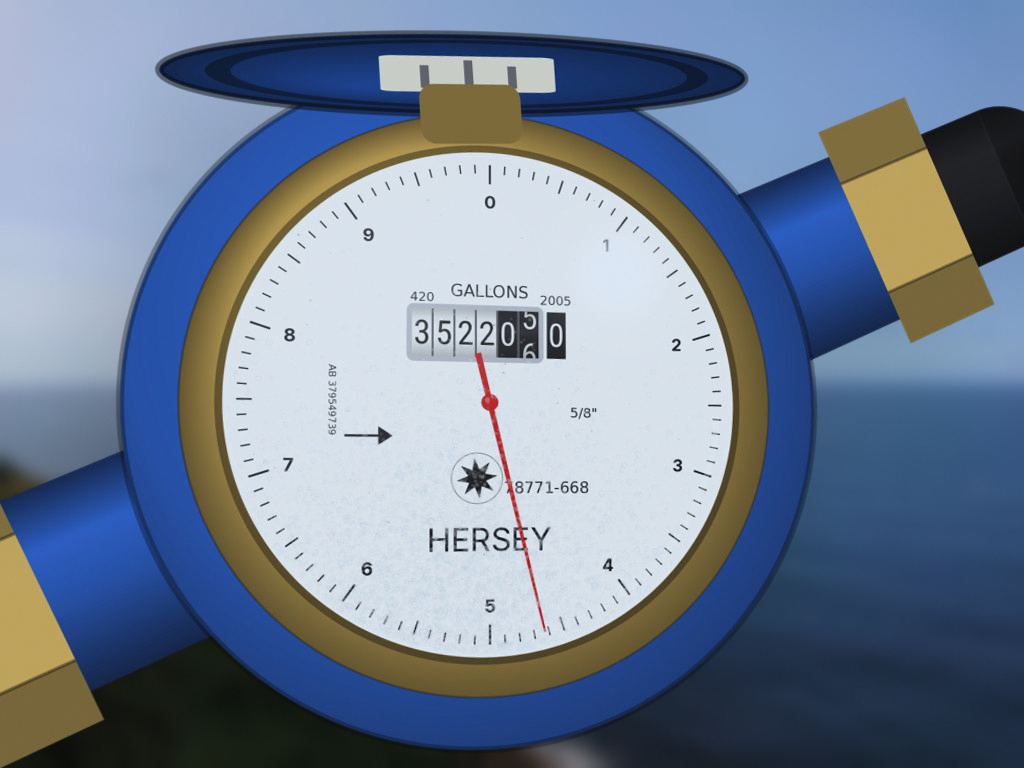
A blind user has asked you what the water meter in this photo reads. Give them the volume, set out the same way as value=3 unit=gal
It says value=3522054.6 unit=gal
